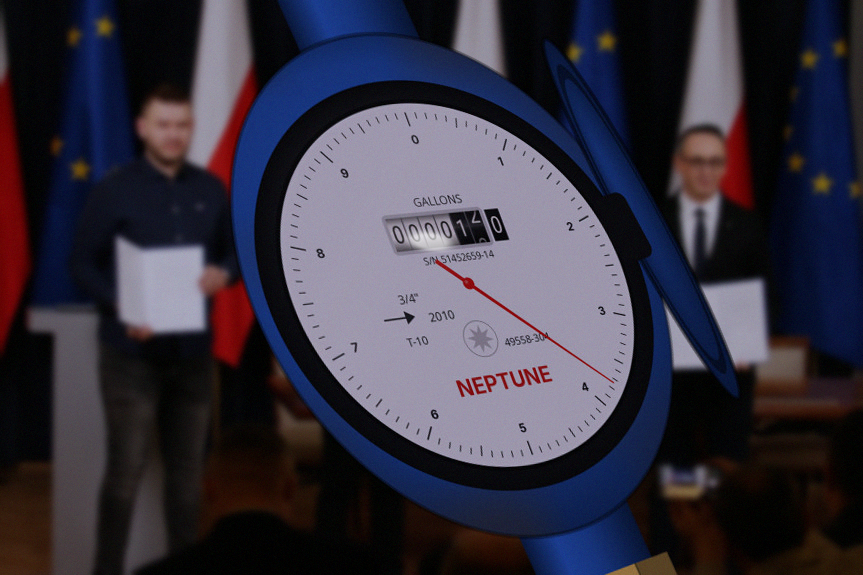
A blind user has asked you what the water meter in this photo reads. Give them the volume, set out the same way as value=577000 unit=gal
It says value=123.7 unit=gal
